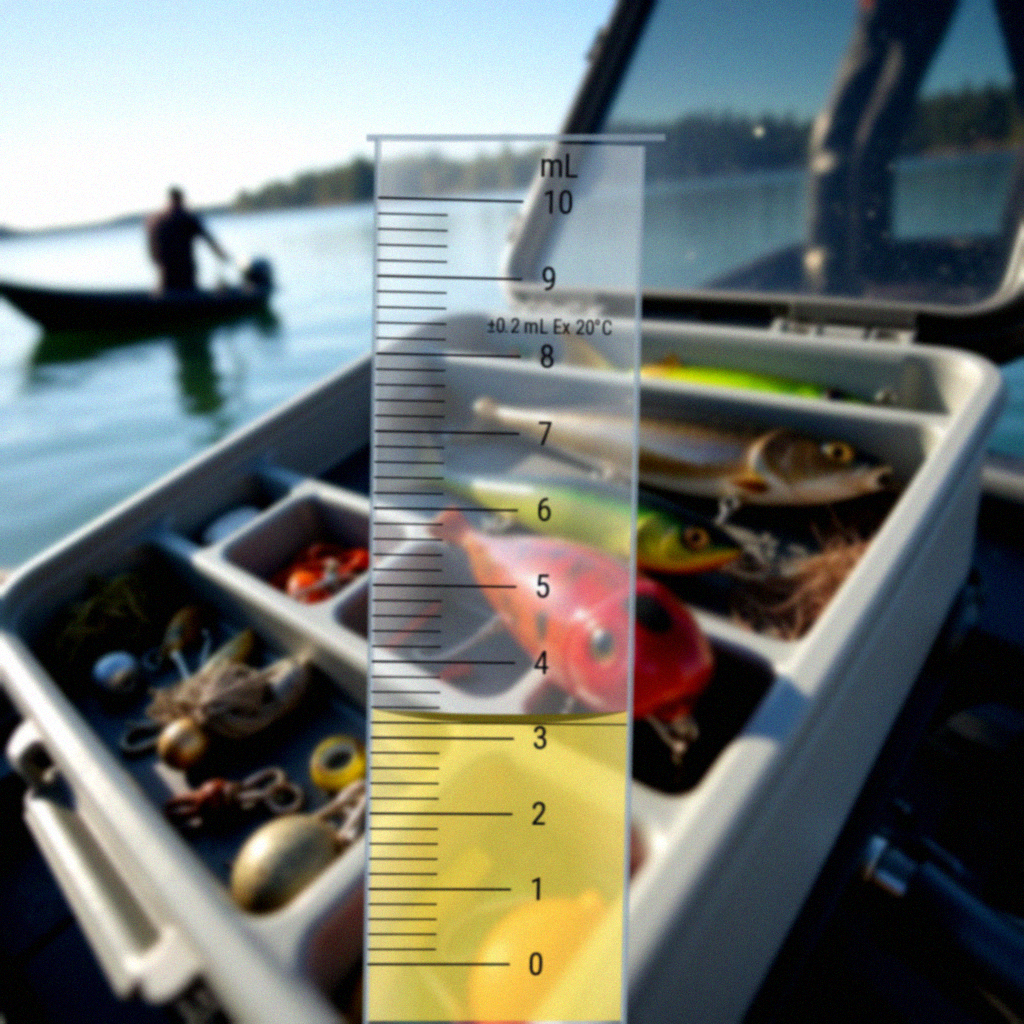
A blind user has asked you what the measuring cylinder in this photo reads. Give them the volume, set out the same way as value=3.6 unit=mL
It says value=3.2 unit=mL
